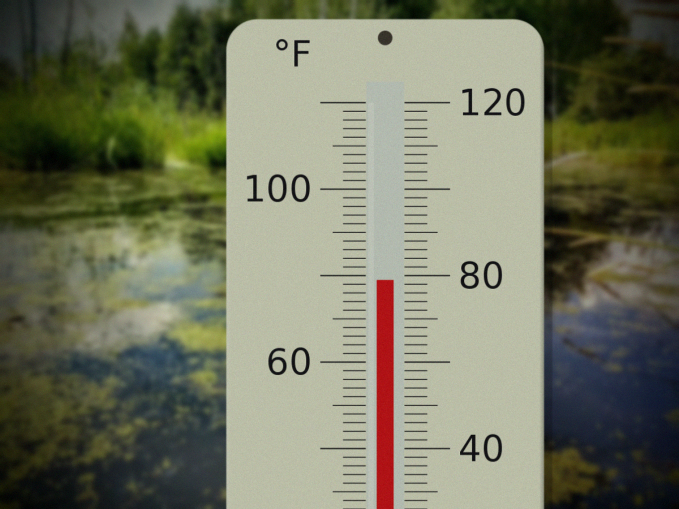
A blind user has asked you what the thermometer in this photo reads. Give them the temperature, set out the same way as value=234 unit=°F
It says value=79 unit=°F
